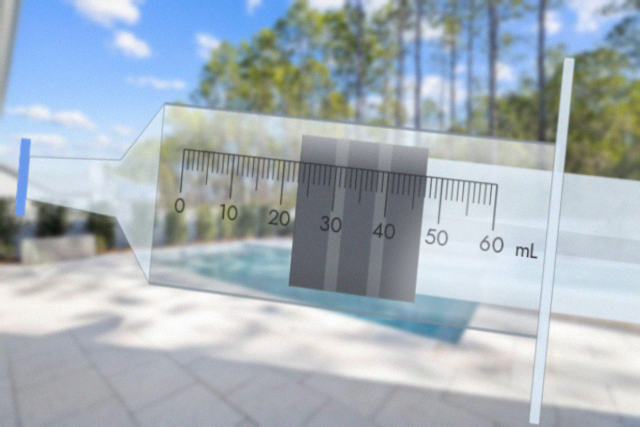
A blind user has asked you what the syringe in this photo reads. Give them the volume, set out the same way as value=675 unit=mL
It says value=23 unit=mL
